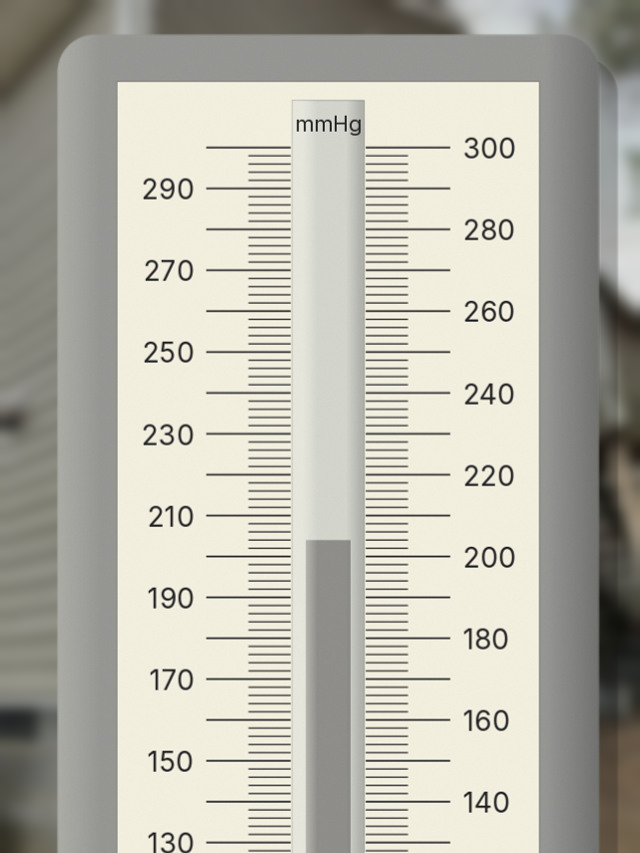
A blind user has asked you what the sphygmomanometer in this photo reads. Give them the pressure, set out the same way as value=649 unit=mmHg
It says value=204 unit=mmHg
